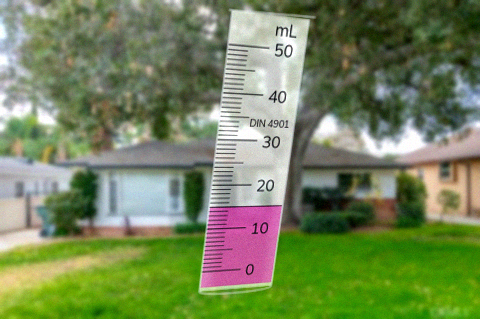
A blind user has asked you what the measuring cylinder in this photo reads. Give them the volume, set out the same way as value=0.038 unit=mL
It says value=15 unit=mL
